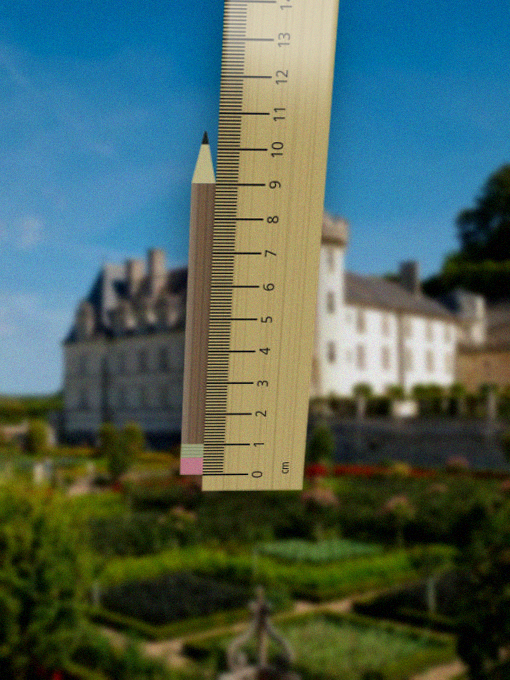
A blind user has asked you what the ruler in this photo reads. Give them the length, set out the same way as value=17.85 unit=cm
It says value=10.5 unit=cm
